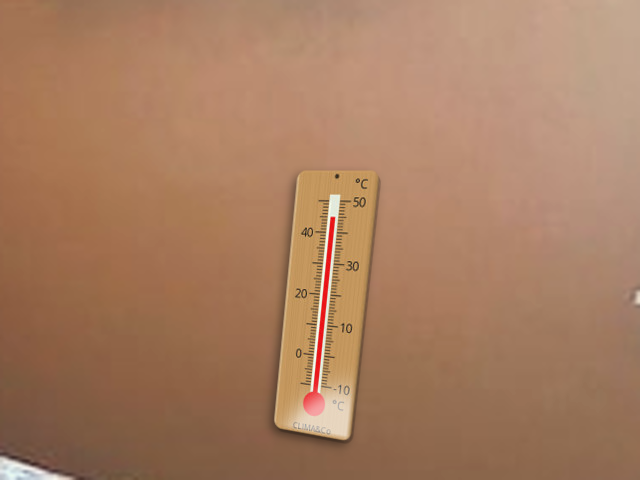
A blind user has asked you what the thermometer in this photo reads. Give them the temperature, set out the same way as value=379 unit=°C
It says value=45 unit=°C
